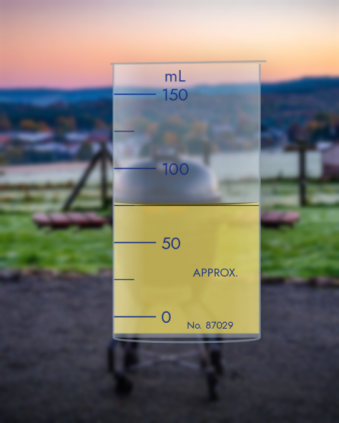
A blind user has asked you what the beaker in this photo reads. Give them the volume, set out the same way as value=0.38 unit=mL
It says value=75 unit=mL
